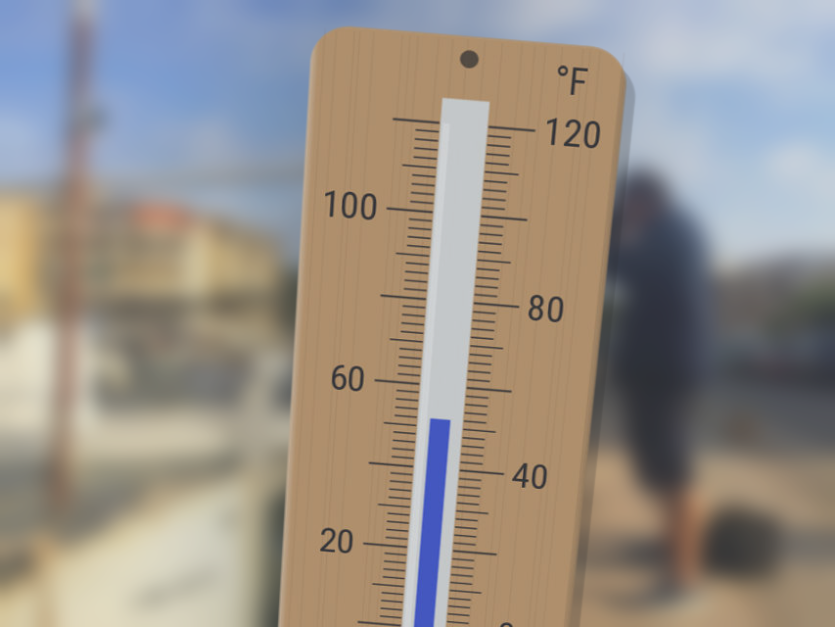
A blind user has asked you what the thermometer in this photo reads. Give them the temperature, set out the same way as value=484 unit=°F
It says value=52 unit=°F
